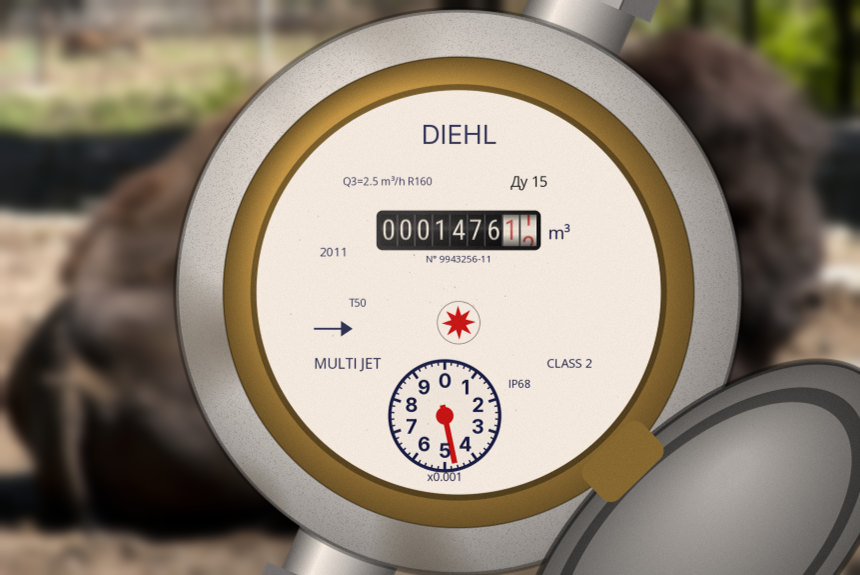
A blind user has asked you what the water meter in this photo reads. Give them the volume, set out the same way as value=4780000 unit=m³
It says value=1476.114 unit=m³
